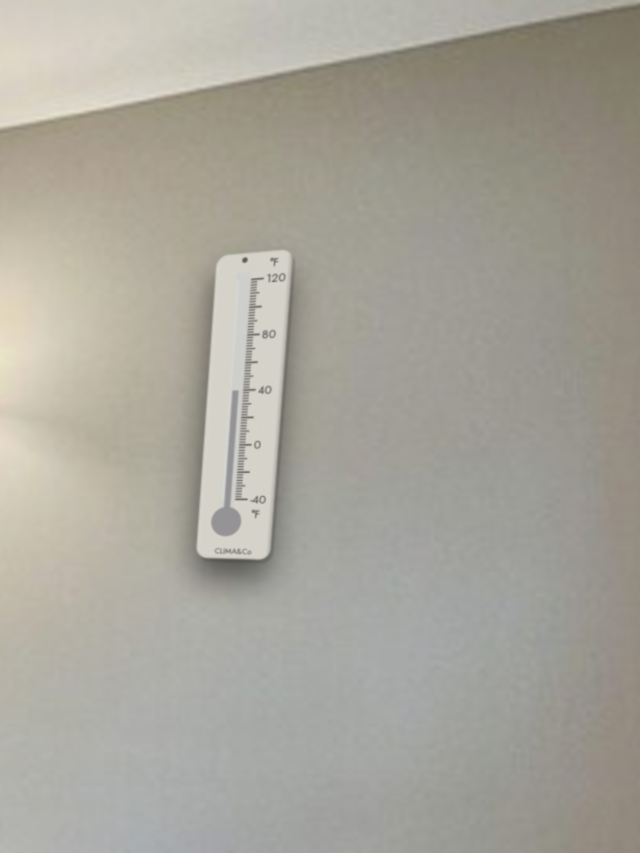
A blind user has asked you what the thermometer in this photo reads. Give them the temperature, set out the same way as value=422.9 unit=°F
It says value=40 unit=°F
